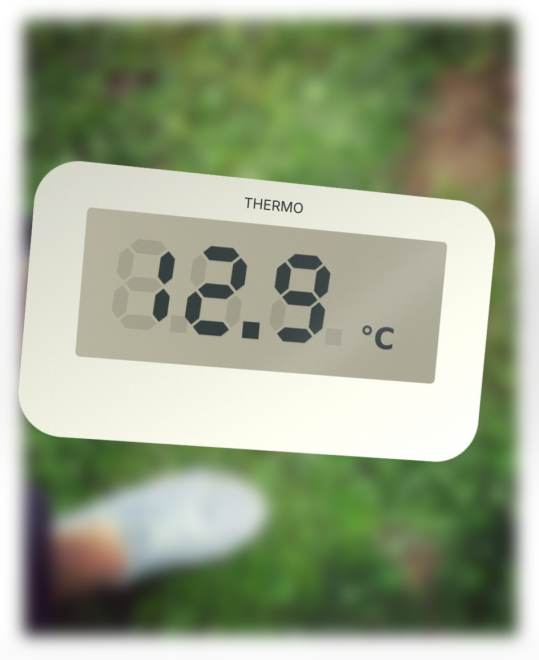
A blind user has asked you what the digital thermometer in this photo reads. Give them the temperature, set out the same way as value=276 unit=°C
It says value=12.9 unit=°C
